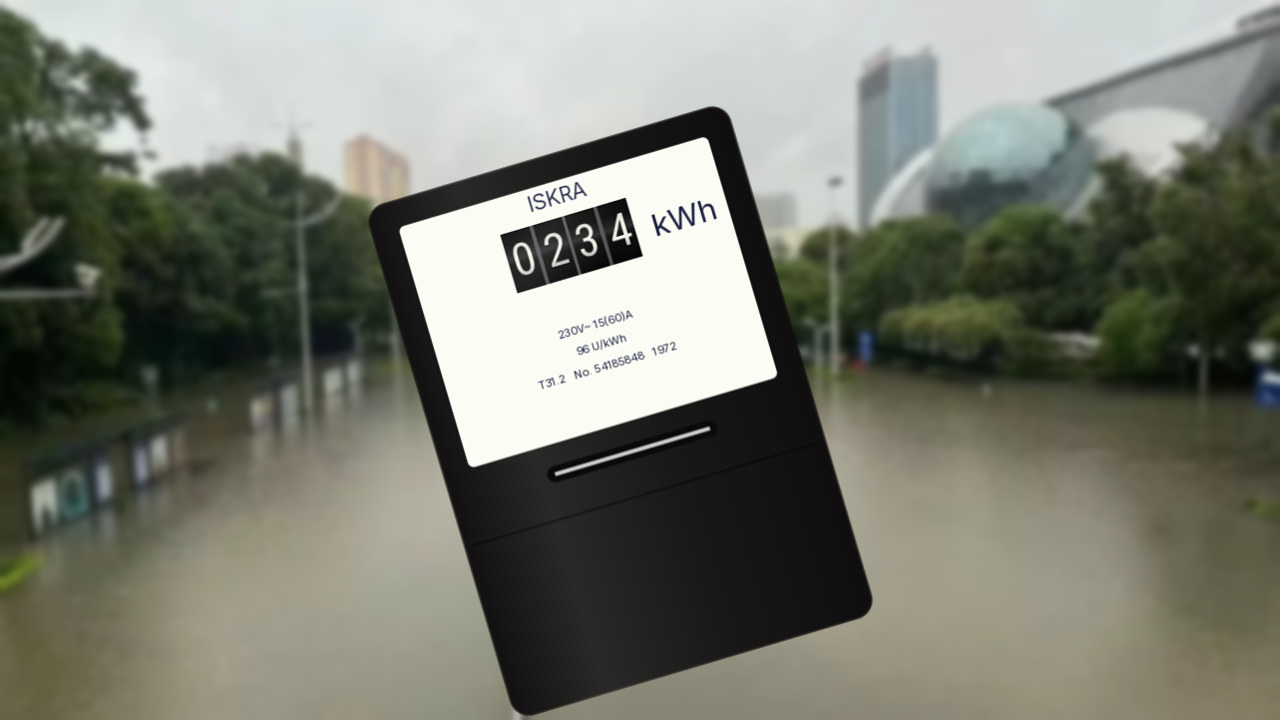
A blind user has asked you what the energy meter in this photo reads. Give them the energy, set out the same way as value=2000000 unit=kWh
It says value=234 unit=kWh
